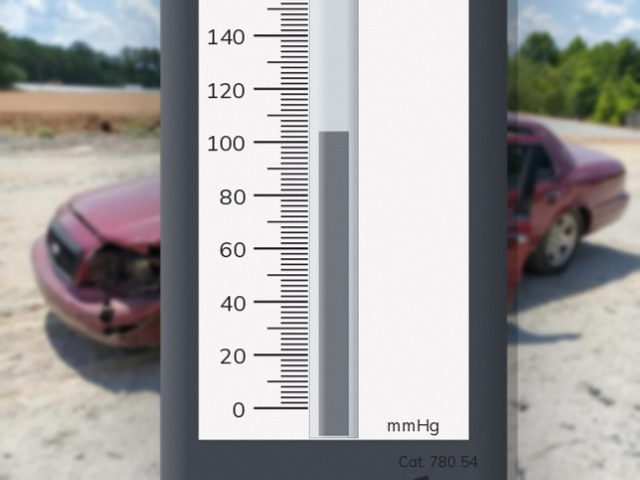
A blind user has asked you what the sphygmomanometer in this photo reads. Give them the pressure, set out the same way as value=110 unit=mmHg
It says value=104 unit=mmHg
